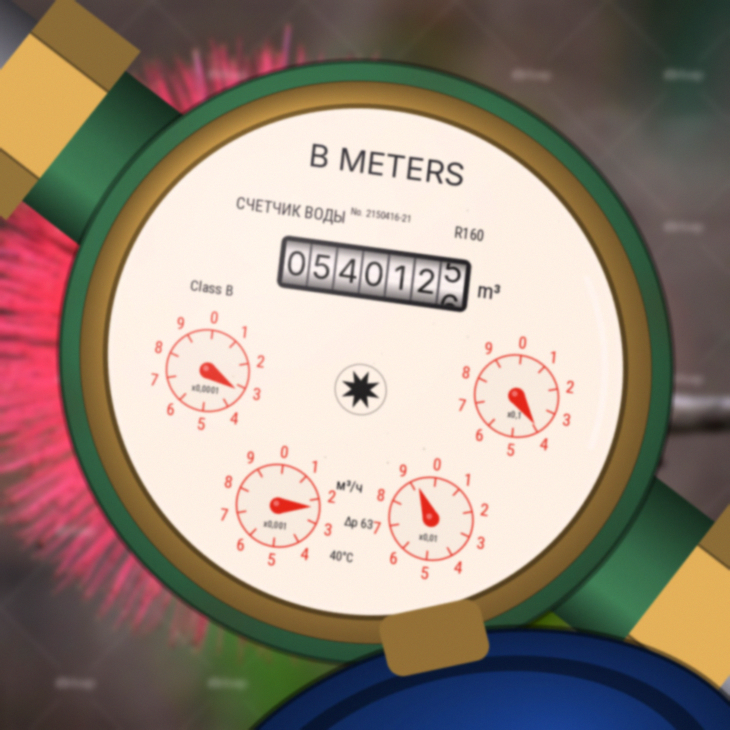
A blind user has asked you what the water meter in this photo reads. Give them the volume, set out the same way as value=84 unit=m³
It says value=540125.3923 unit=m³
